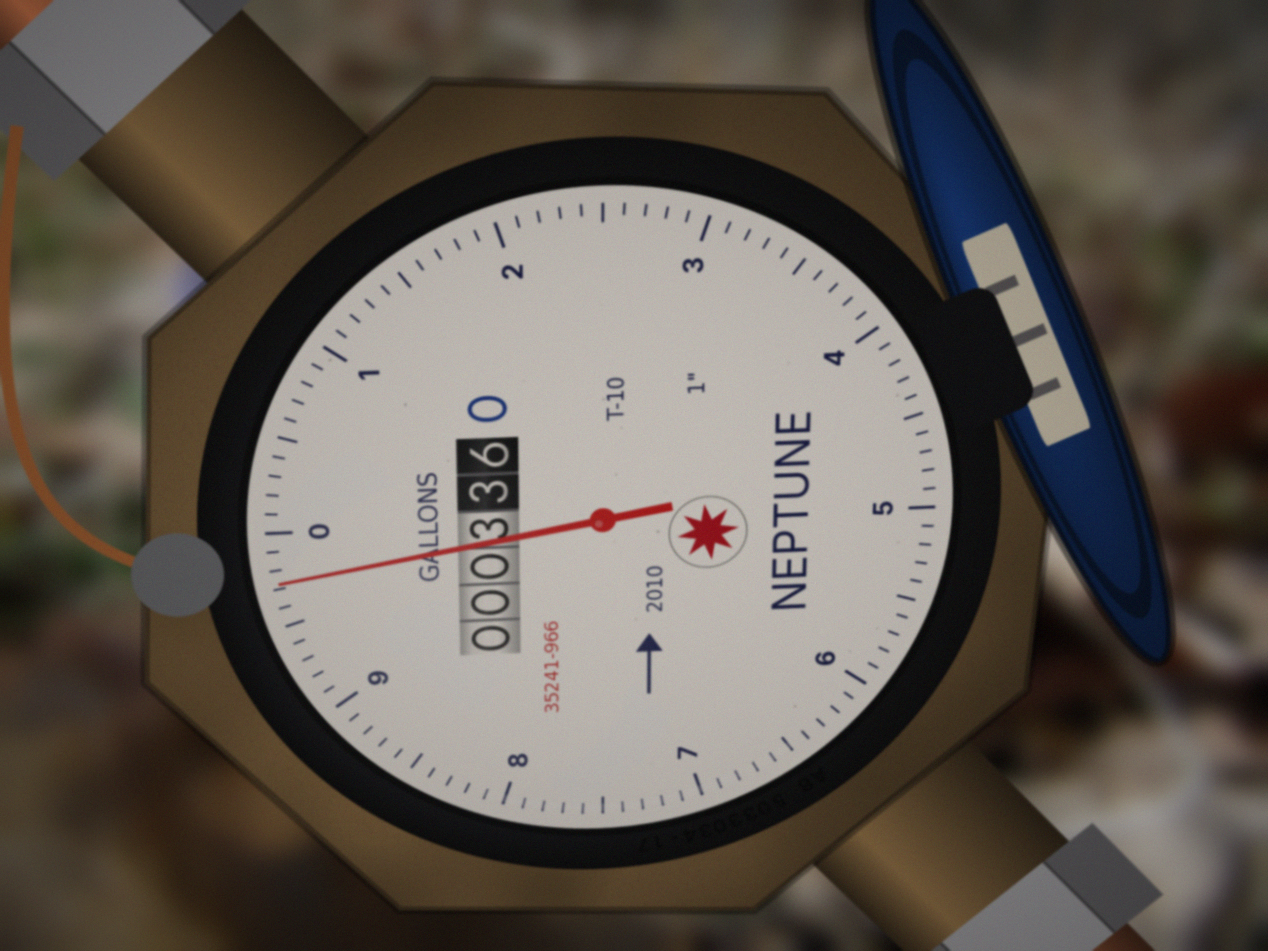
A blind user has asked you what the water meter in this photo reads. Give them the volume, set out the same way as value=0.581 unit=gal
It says value=3359.7 unit=gal
